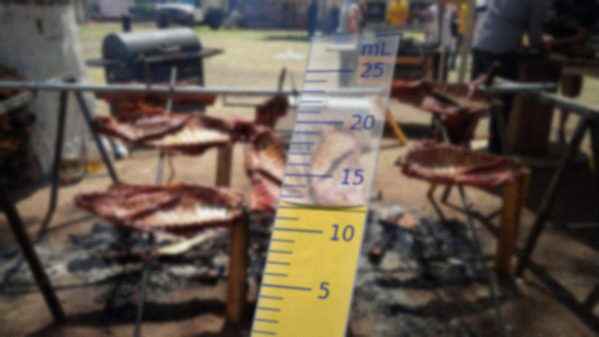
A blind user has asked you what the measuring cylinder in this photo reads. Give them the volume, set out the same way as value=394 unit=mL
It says value=12 unit=mL
